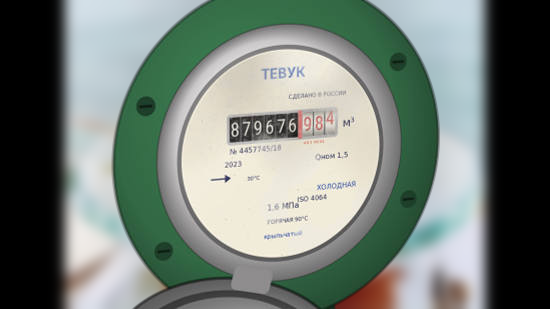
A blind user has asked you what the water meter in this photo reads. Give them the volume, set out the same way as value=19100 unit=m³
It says value=879676.984 unit=m³
